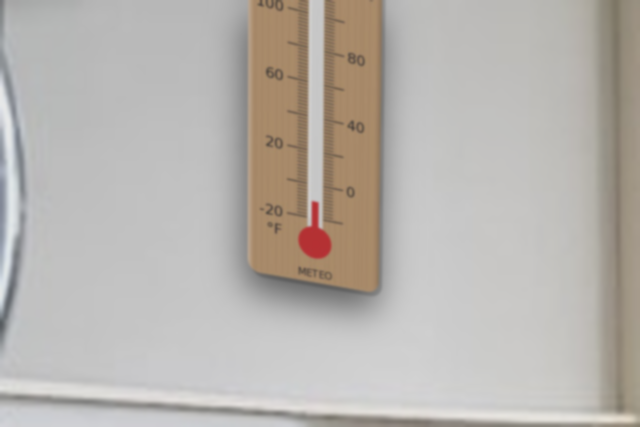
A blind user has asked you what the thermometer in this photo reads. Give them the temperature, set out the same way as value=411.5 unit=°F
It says value=-10 unit=°F
